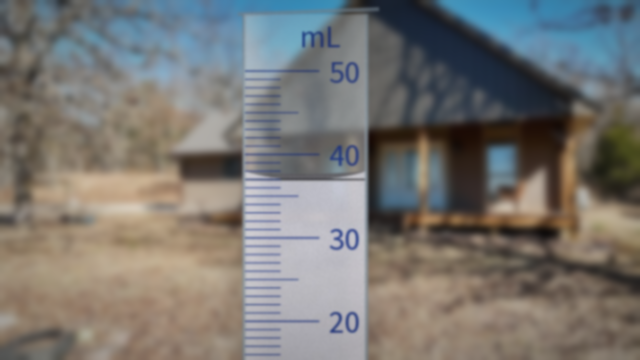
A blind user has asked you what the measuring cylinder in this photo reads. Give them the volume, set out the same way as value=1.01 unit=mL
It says value=37 unit=mL
